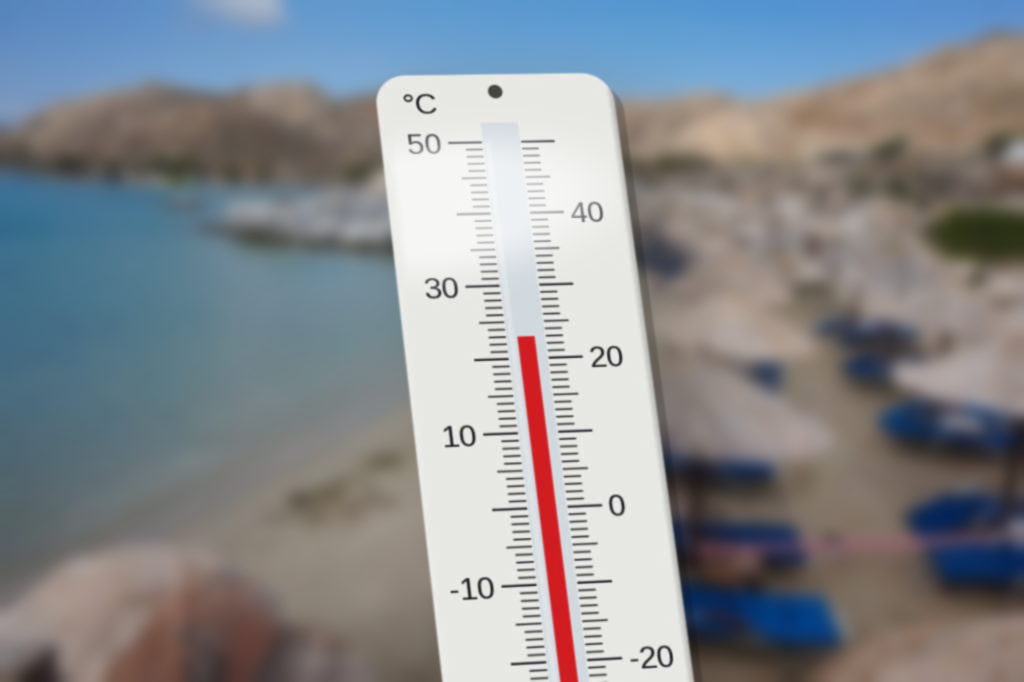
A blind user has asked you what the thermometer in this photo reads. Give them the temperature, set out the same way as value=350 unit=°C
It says value=23 unit=°C
